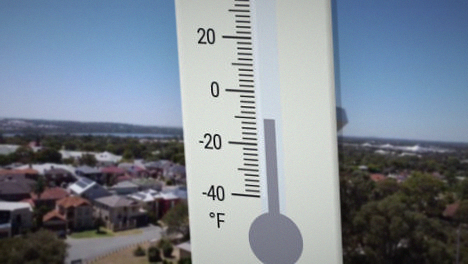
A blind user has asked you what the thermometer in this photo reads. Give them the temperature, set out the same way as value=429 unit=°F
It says value=-10 unit=°F
